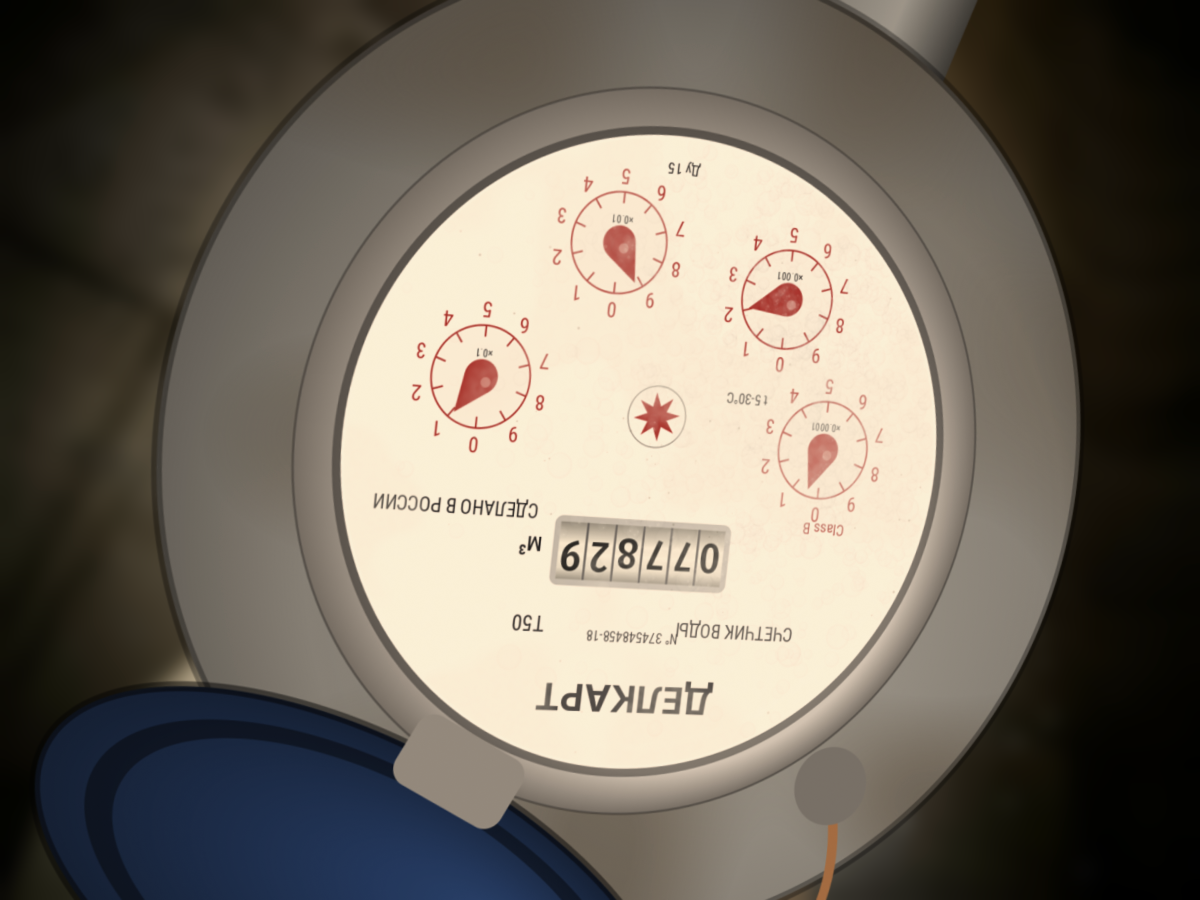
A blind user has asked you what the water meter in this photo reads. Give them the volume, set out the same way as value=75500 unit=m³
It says value=77829.0920 unit=m³
